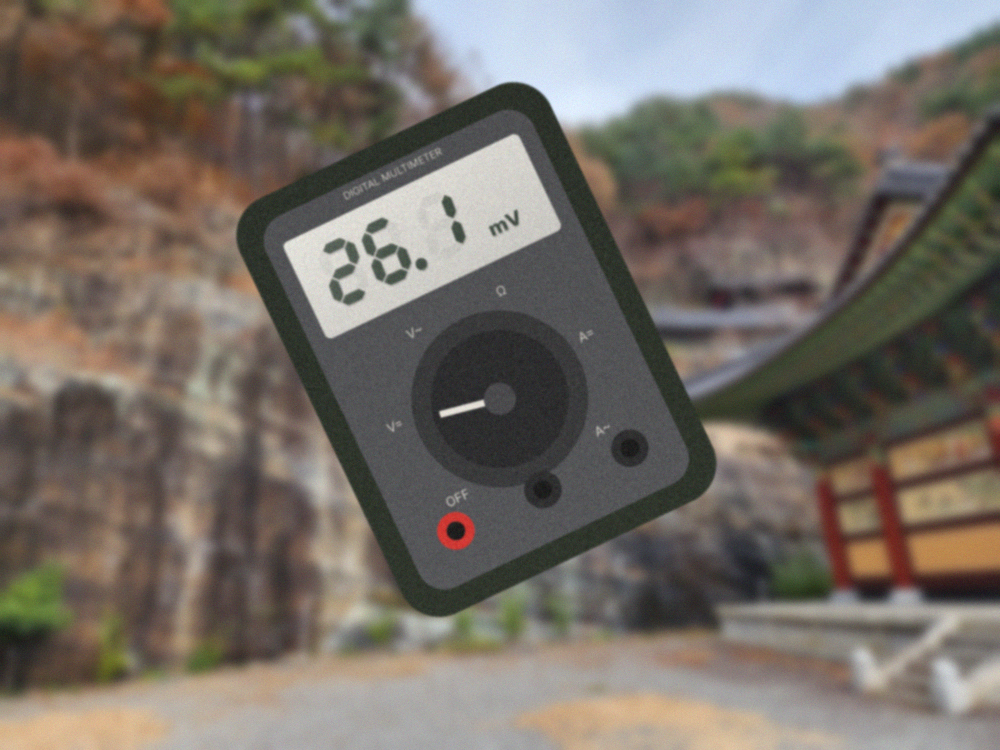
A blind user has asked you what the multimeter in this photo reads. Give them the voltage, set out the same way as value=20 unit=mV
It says value=26.1 unit=mV
